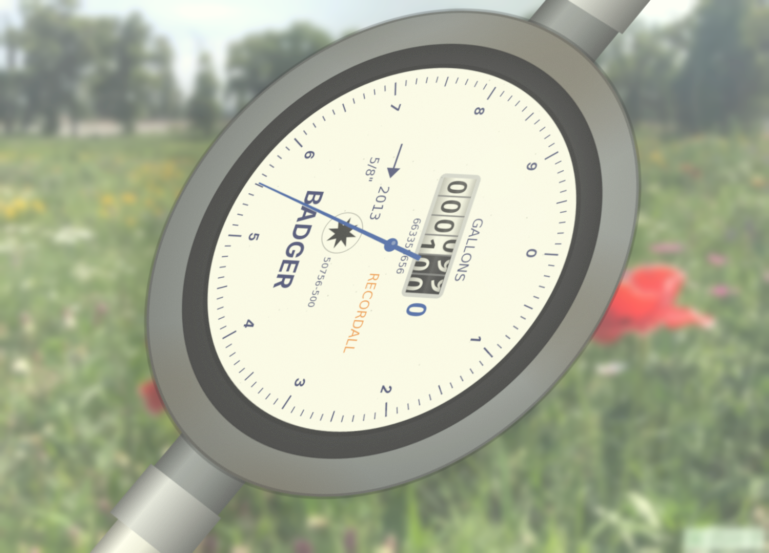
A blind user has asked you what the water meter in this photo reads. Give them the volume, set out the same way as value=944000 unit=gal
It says value=995.5 unit=gal
